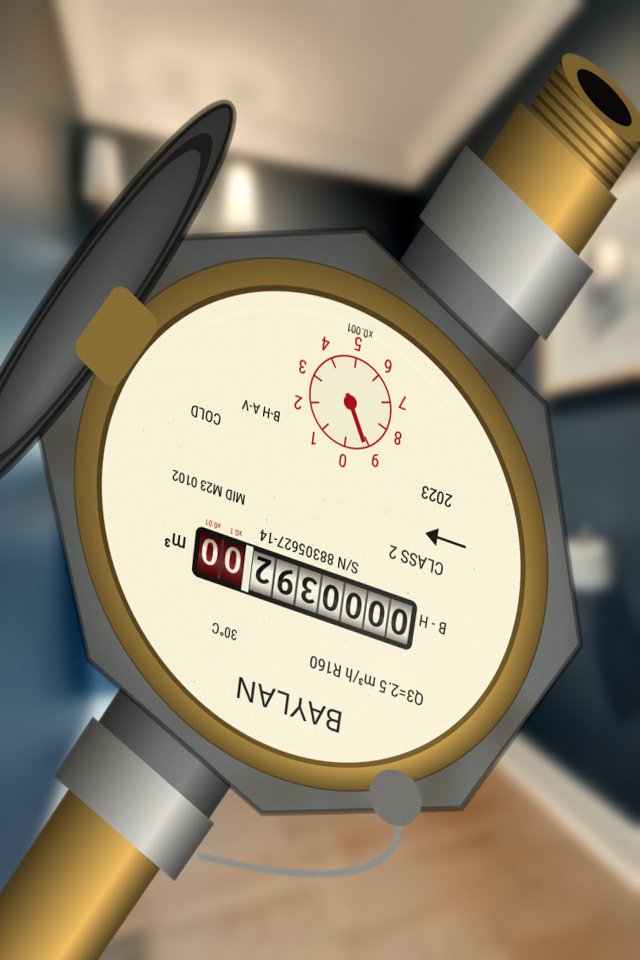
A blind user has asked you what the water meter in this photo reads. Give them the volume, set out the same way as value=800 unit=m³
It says value=391.999 unit=m³
